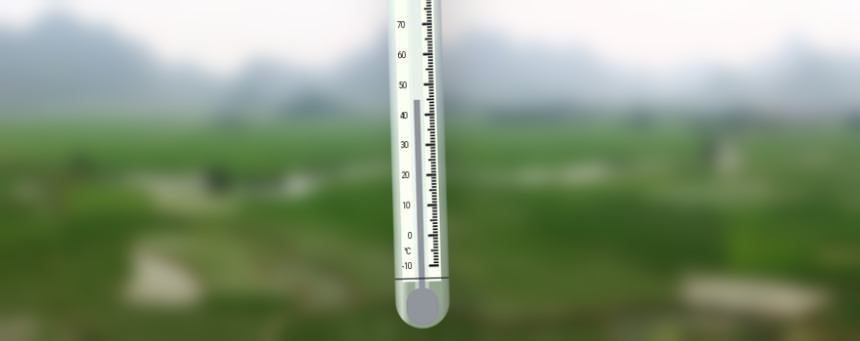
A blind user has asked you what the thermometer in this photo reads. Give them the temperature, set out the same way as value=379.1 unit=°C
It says value=45 unit=°C
